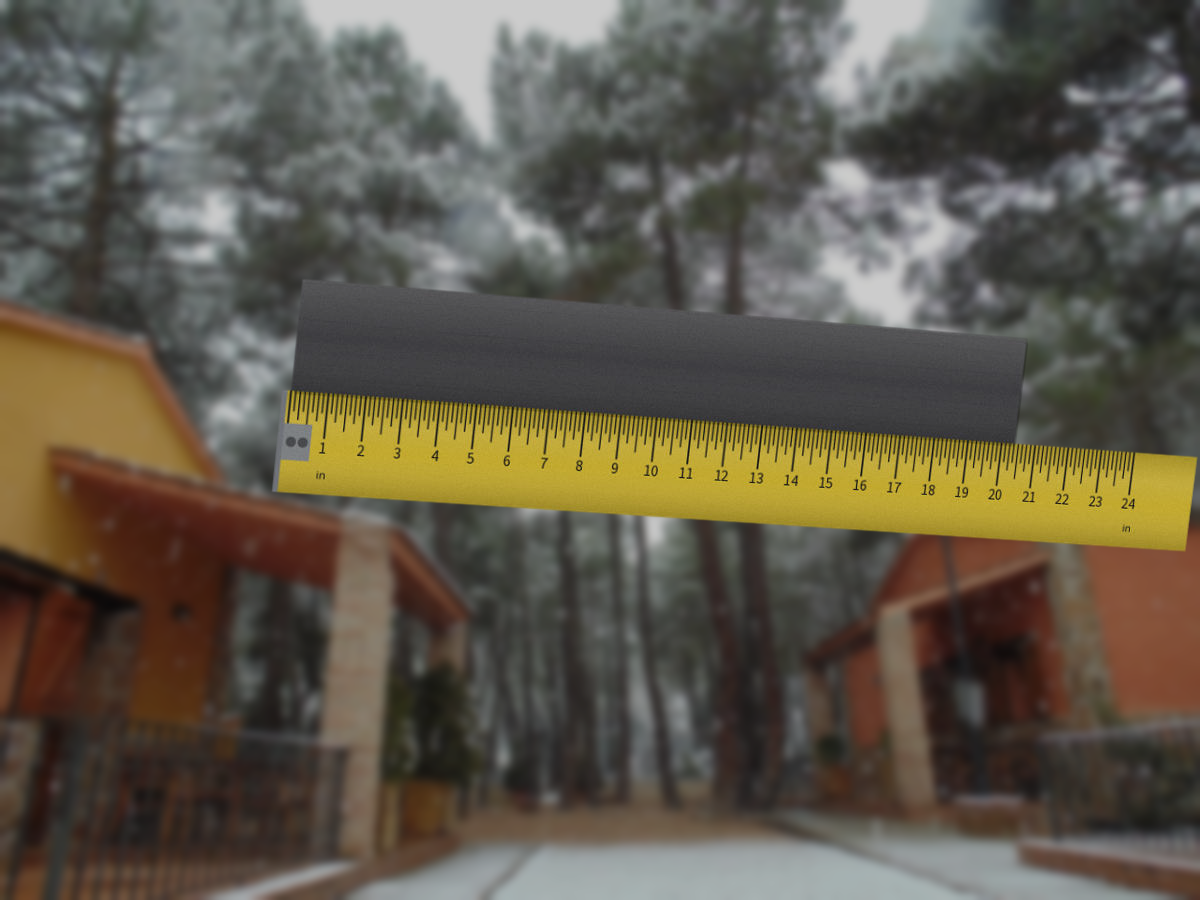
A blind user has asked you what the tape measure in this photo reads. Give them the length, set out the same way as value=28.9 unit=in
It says value=20.375 unit=in
